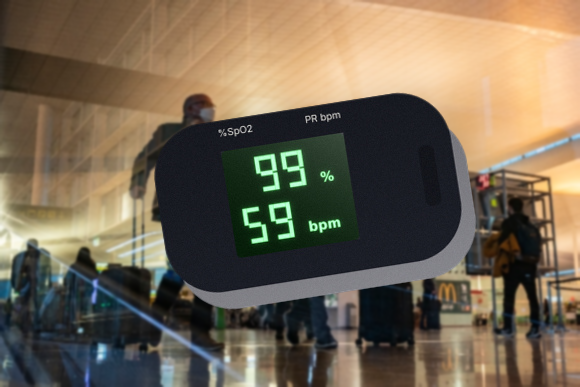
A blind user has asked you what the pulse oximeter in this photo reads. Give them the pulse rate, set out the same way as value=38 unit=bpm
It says value=59 unit=bpm
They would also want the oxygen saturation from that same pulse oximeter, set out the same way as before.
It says value=99 unit=%
